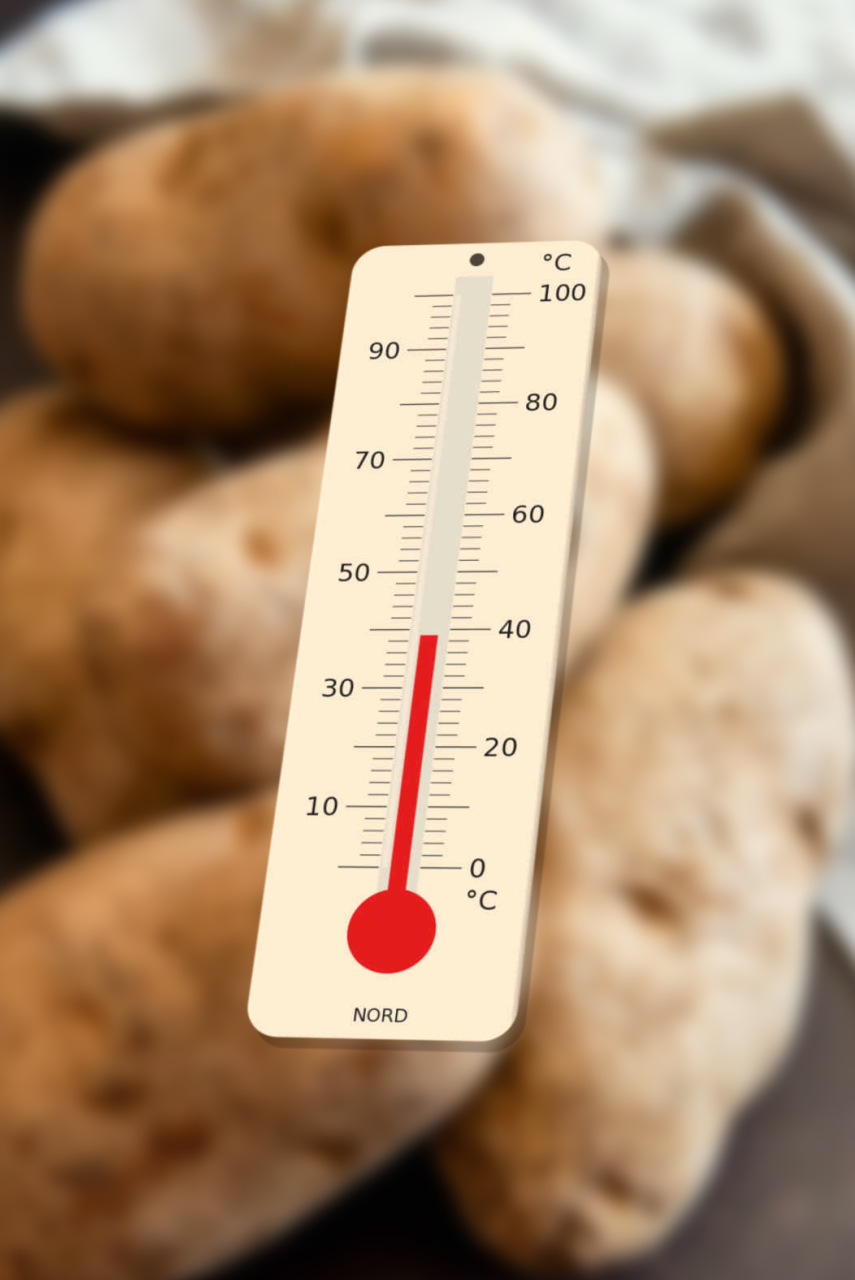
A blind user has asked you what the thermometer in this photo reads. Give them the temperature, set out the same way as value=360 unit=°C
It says value=39 unit=°C
